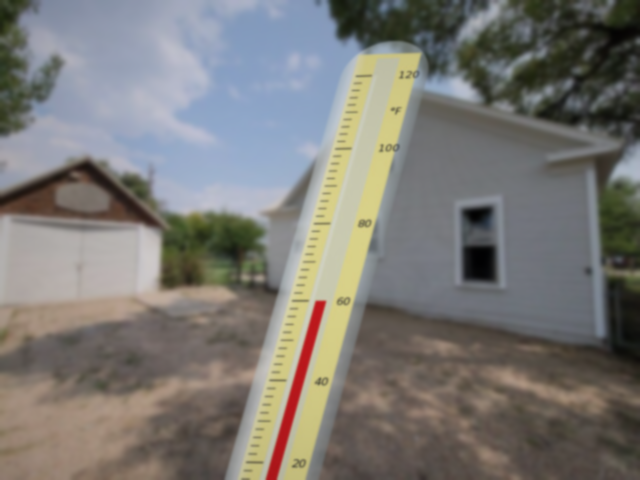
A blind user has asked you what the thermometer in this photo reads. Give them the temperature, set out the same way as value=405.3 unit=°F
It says value=60 unit=°F
